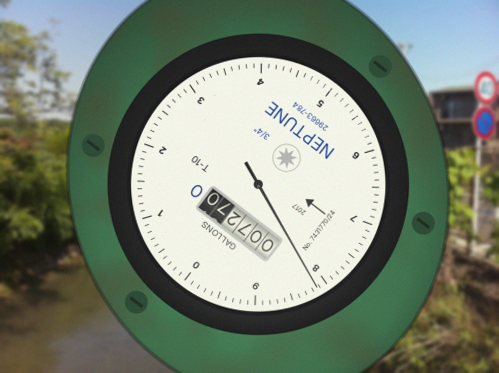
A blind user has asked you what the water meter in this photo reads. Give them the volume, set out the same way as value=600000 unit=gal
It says value=72698.1 unit=gal
